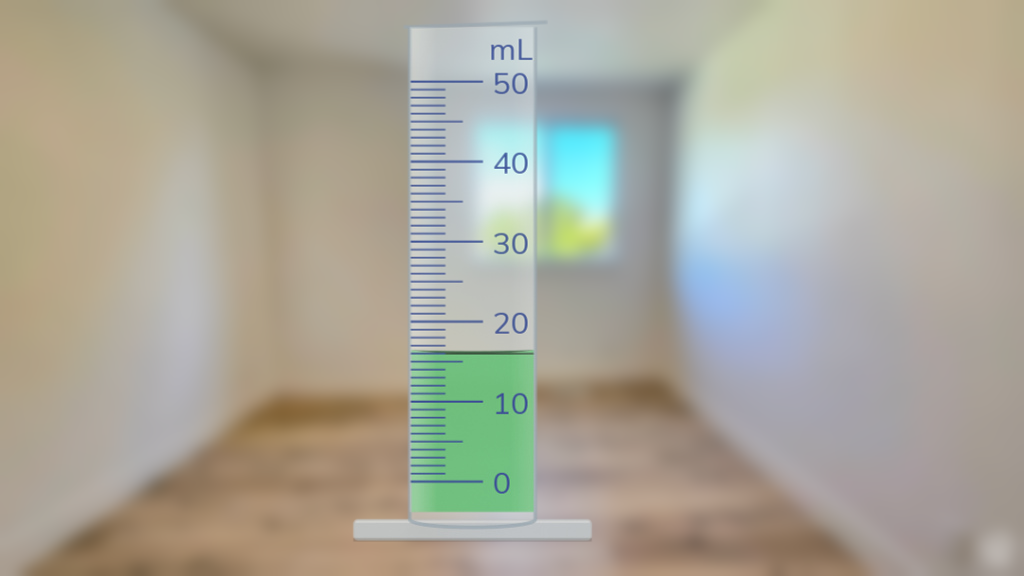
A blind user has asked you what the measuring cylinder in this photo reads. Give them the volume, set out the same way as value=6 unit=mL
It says value=16 unit=mL
